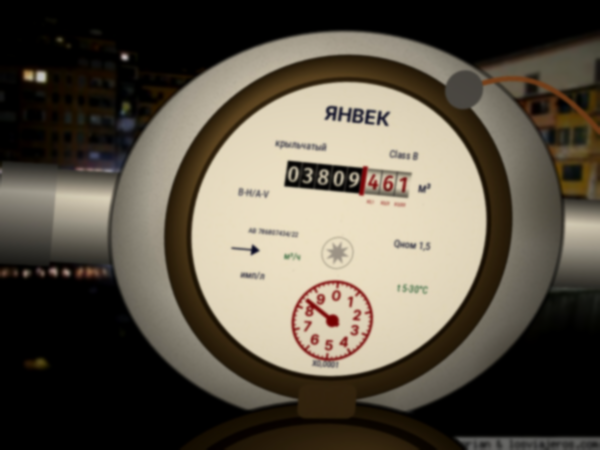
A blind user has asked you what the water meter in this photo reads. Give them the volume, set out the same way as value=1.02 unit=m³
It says value=3809.4618 unit=m³
